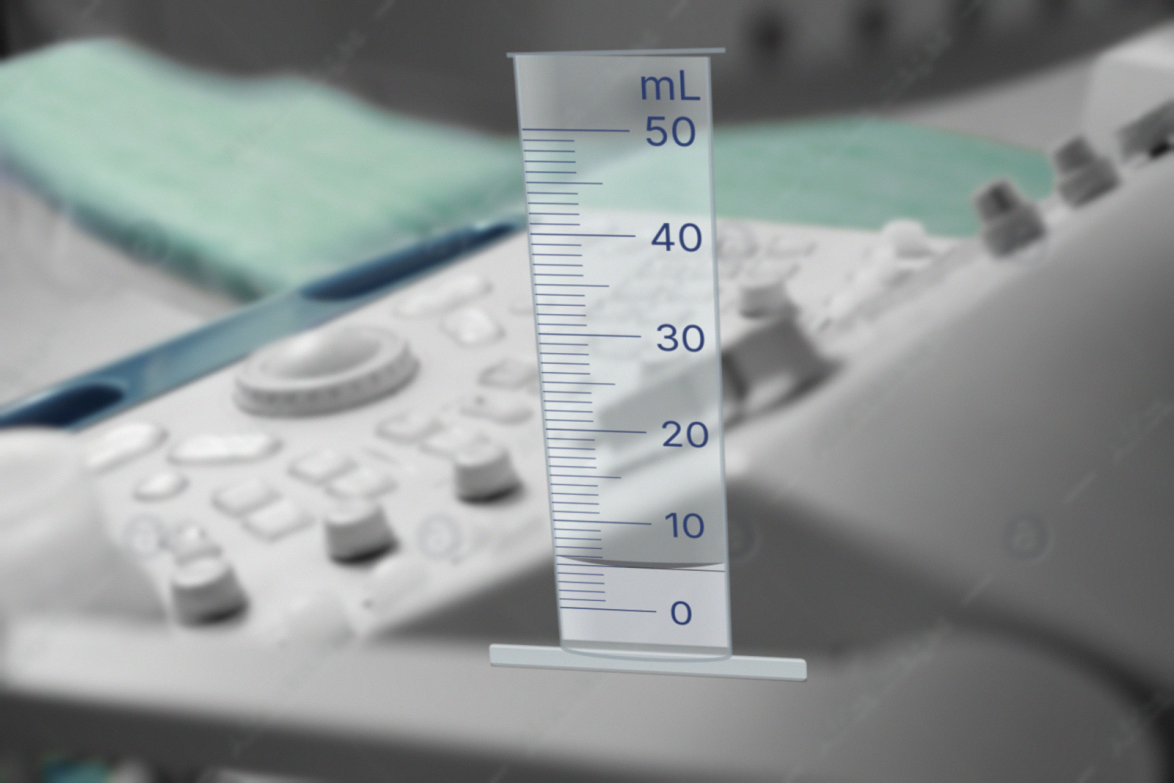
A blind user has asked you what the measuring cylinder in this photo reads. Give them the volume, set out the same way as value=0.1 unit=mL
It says value=5 unit=mL
